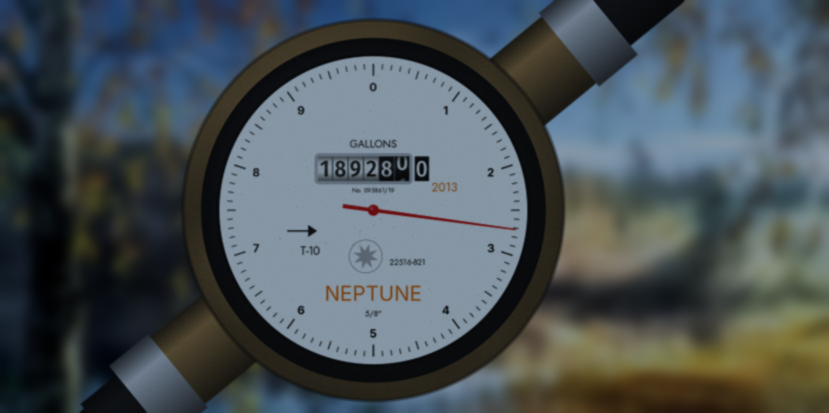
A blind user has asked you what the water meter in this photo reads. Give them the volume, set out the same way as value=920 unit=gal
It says value=1892802.7 unit=gal
